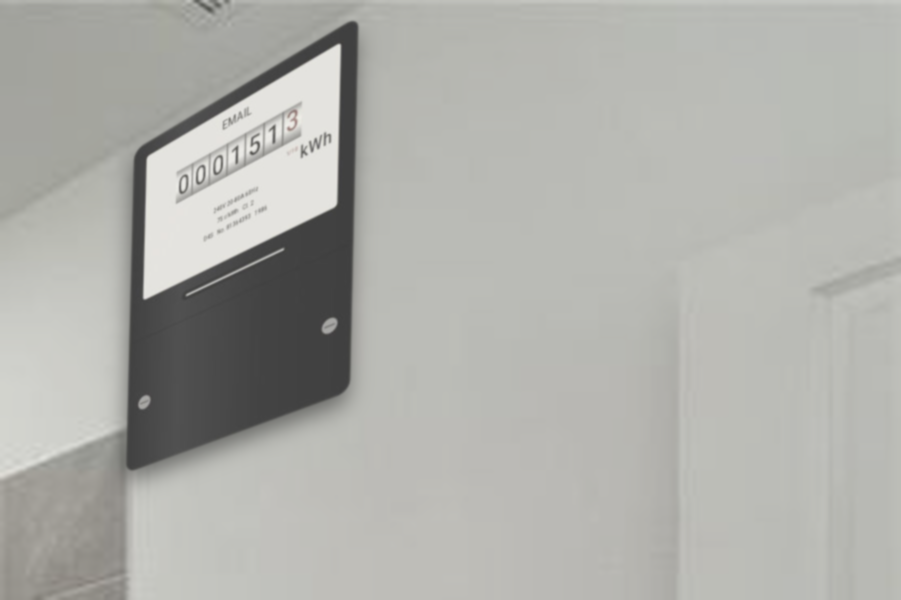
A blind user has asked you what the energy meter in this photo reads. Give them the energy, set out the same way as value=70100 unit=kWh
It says value=151.3 unit=kWh
